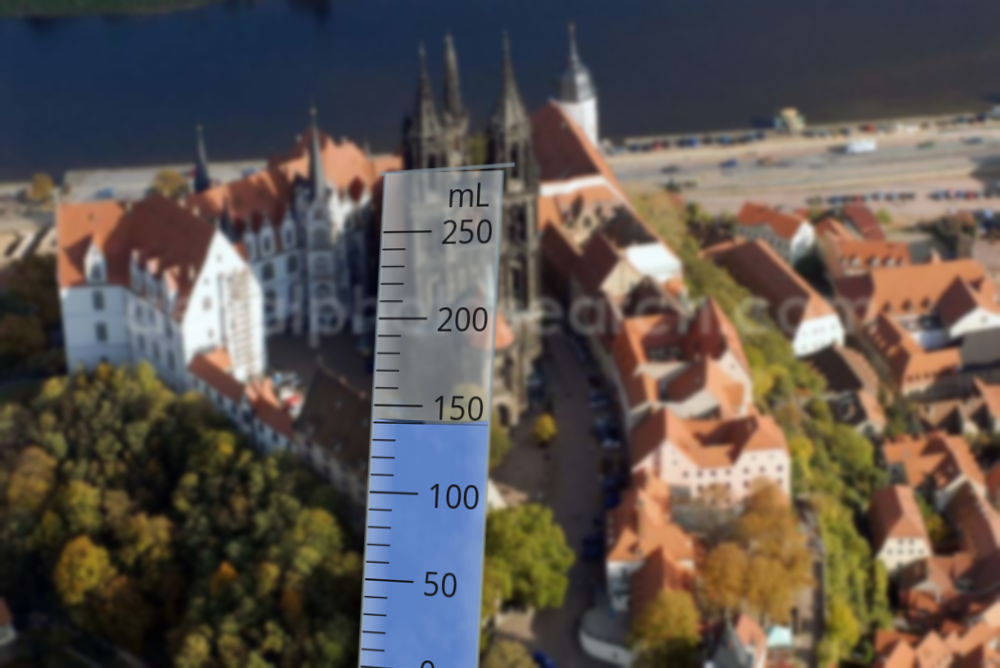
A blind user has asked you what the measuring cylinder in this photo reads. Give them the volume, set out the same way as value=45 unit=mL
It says value=140 unit=mL
